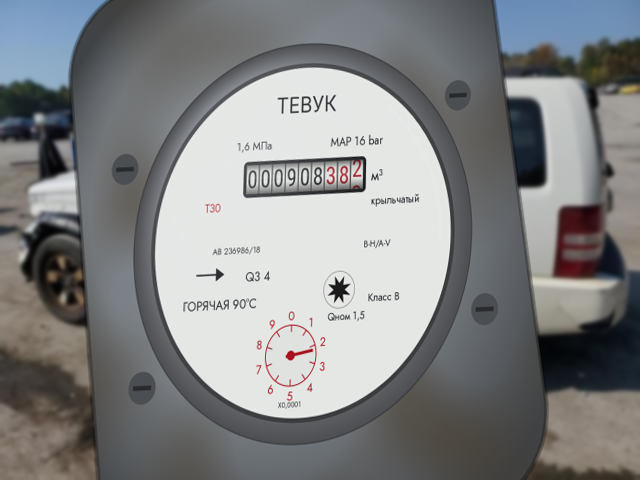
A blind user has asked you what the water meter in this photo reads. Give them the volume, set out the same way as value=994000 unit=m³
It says value=908.3822 unit=m³
